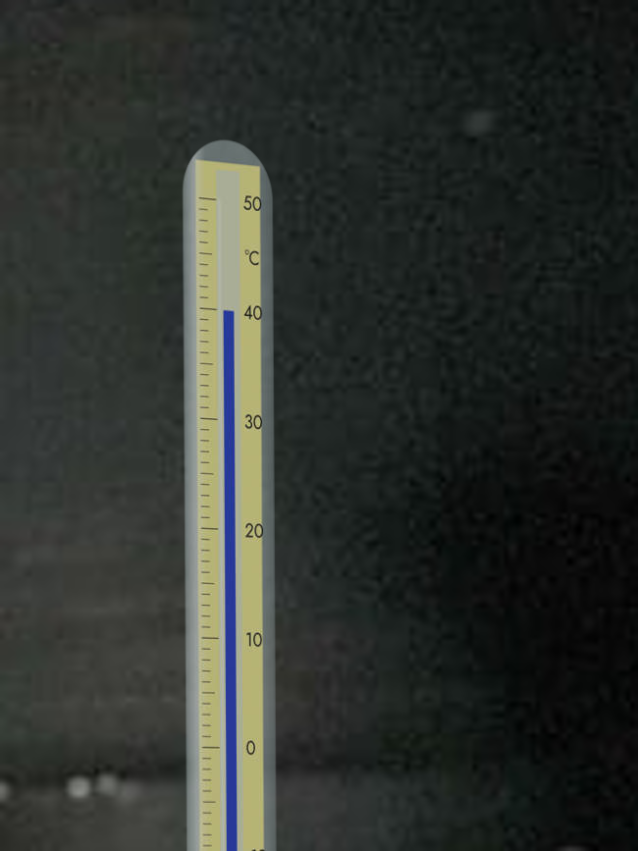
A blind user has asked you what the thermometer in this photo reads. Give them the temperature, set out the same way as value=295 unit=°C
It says value=40 unit=°C
